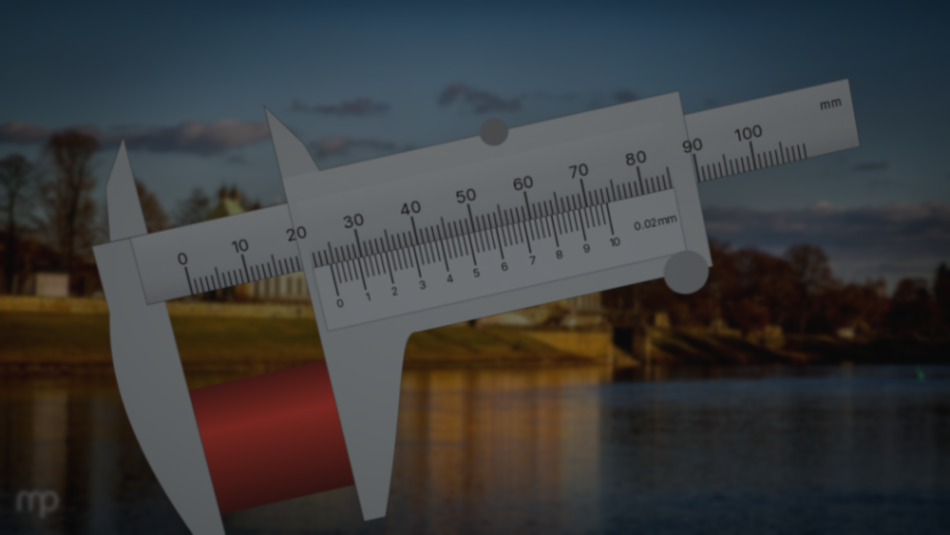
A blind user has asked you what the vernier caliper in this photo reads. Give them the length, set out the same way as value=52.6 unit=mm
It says value=24.5 unit=mm
